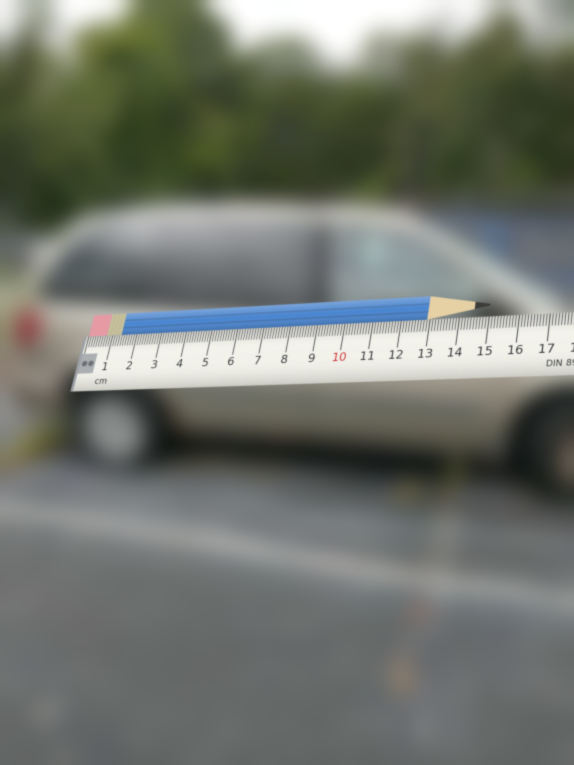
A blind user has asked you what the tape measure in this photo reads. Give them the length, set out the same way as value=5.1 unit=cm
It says value=15 unit=cm
